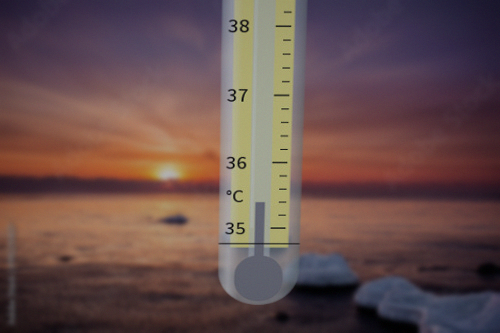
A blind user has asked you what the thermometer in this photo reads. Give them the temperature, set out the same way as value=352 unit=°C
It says value=35.4 unit=°C
